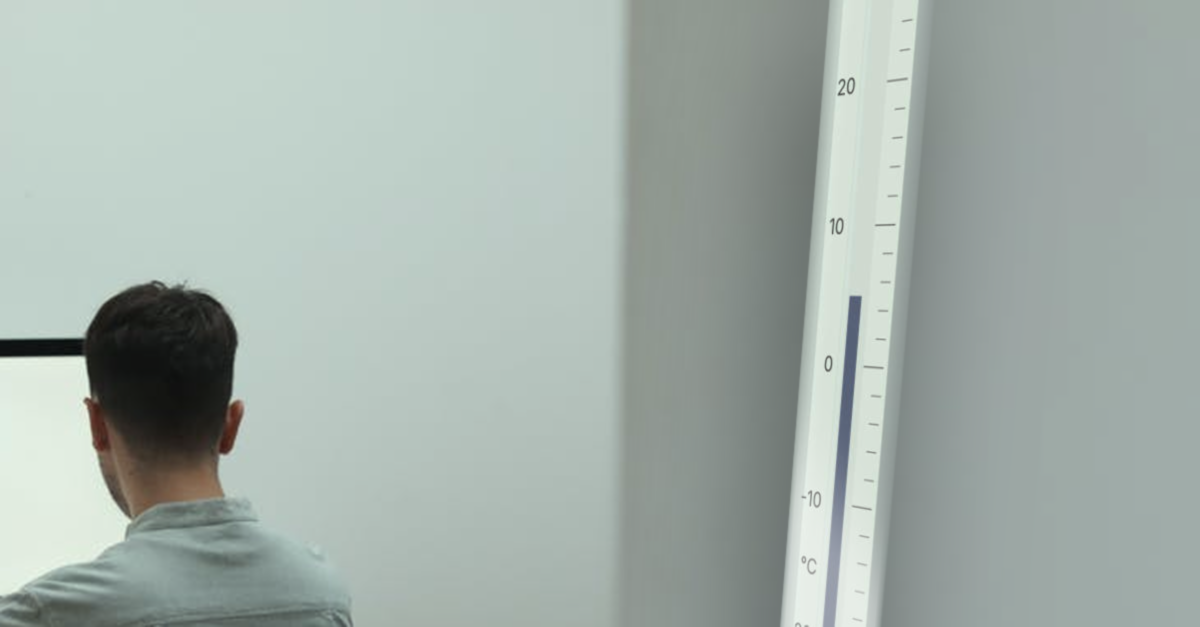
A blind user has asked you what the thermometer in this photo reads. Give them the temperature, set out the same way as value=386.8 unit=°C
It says value=5 unit=°C
